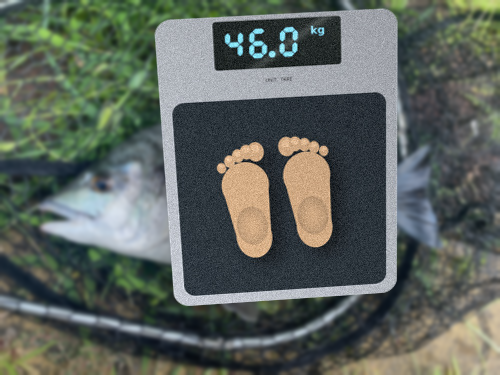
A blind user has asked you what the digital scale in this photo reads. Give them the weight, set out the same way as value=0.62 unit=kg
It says value=46.0 unit=kg
